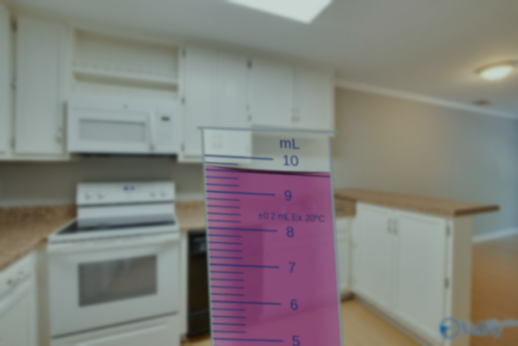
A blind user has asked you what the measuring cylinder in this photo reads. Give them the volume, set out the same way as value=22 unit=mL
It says value=9.6 unit=mL
